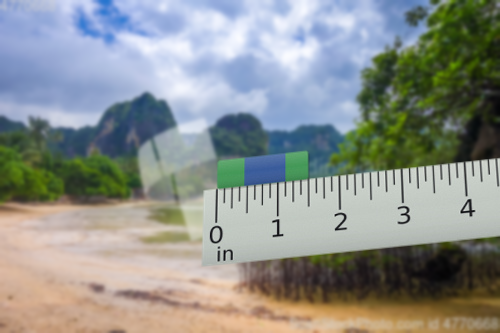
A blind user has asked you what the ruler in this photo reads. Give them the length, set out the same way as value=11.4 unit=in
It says value=1.5 unit=in
